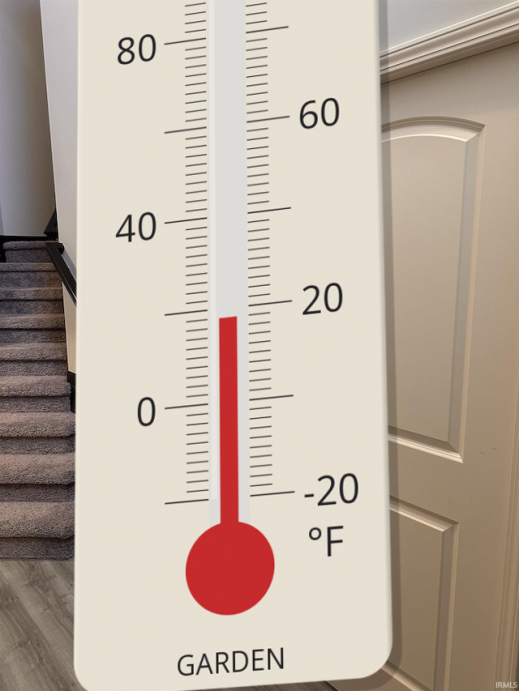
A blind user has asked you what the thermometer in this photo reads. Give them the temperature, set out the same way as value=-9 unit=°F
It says value=18 unit=°F
